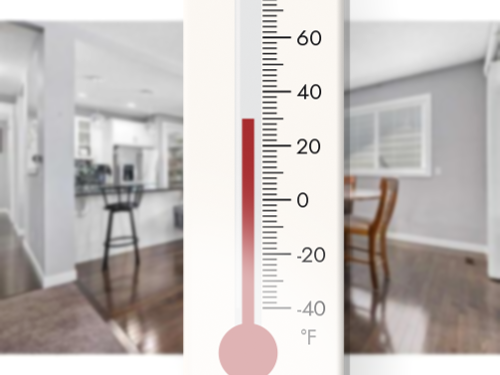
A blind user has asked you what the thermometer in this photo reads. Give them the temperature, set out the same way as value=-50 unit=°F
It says value=30 unit=°F
